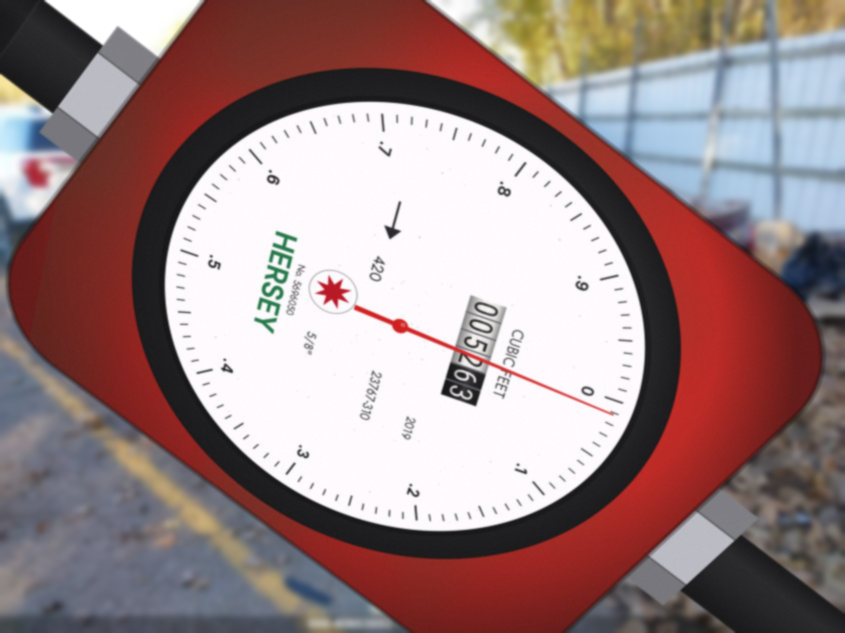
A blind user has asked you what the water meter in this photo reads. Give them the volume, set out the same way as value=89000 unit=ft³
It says value=5263.01 unit=ft³
